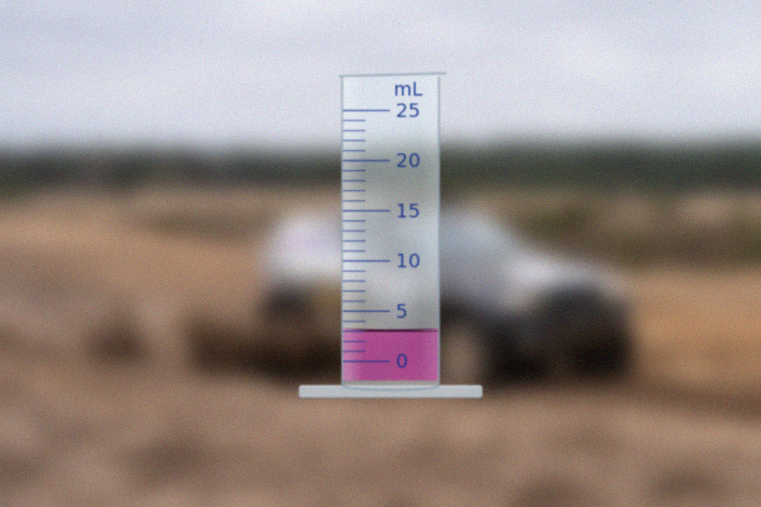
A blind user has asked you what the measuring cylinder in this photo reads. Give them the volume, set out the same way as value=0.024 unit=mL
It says value=3 unit=mL
